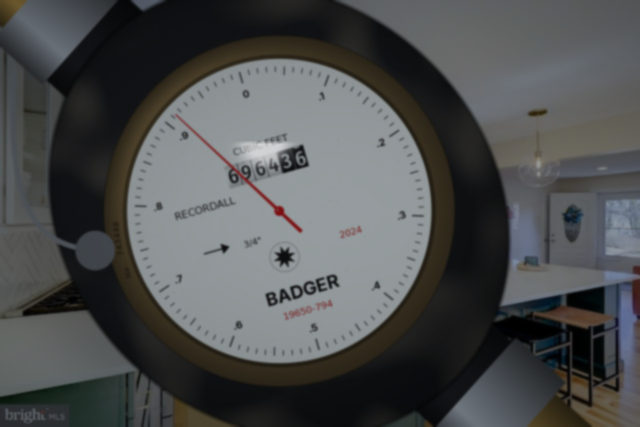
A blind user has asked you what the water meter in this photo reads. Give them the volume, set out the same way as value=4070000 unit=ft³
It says value=696435.91 unit=ft³
